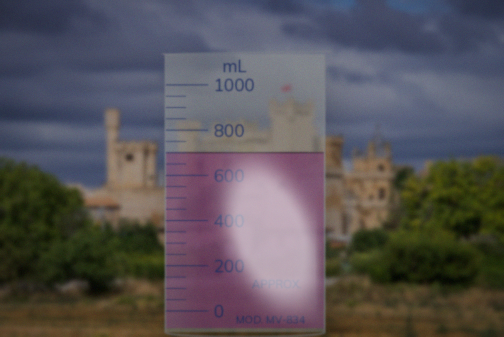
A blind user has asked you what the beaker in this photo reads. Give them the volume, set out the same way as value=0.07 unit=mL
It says value=700 unit=mL
